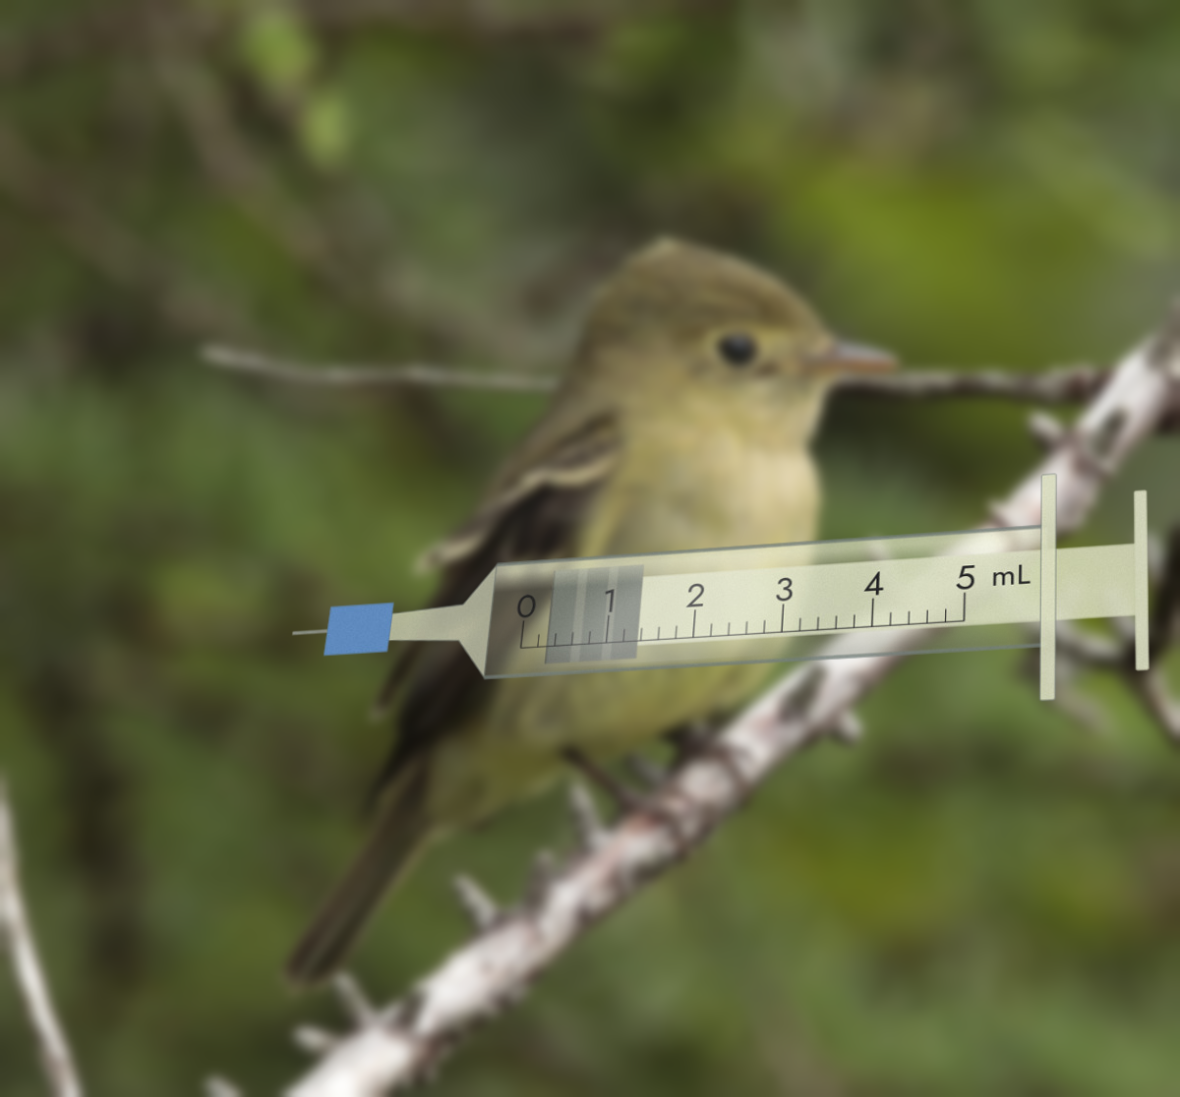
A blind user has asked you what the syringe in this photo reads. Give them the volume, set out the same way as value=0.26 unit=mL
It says value=0.3 unit=mL
